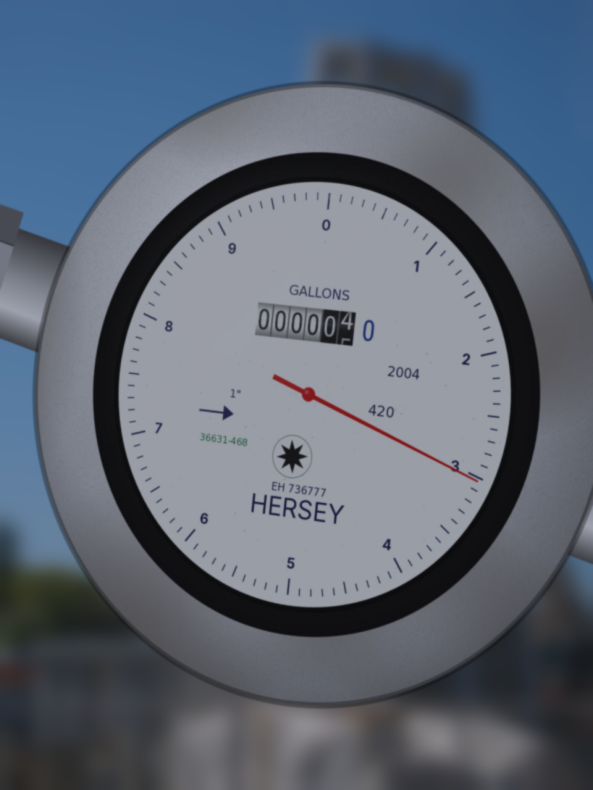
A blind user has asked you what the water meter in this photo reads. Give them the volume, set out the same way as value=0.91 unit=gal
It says value=43.0 unit=gal
